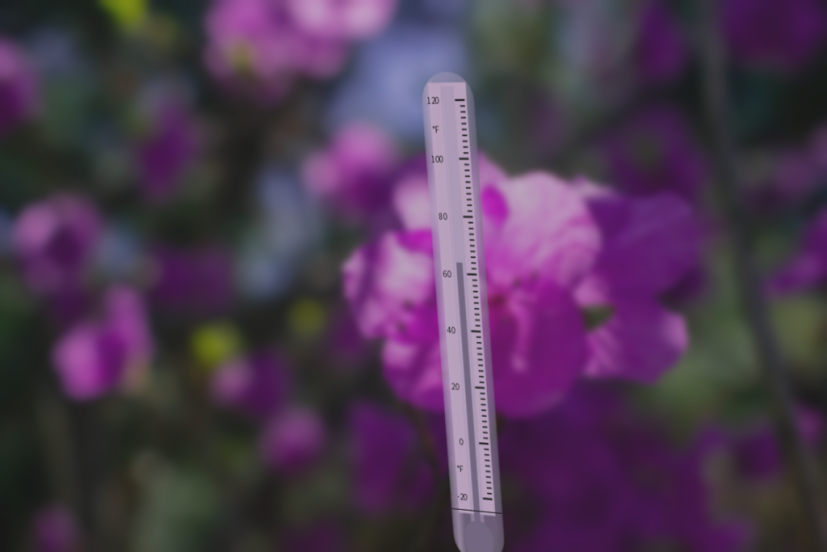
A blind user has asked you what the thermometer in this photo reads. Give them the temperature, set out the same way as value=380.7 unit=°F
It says value=64 unit=°F
